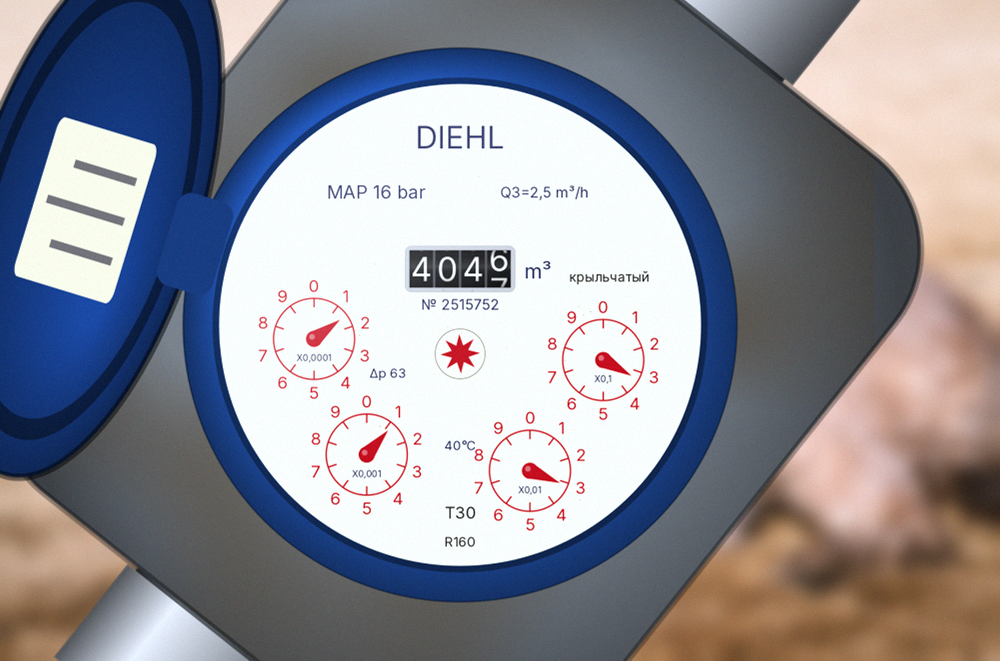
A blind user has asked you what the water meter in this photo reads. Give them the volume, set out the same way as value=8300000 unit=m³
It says value=4046.3311 unit=m³
